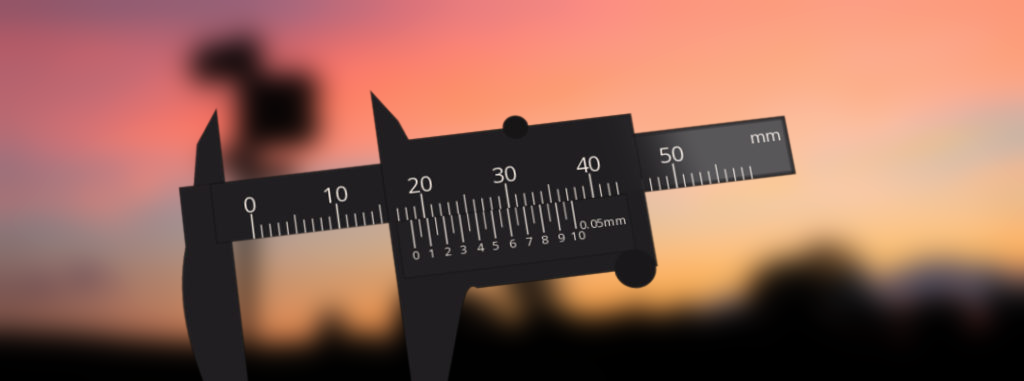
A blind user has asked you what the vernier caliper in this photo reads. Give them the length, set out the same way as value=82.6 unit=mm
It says value=18.4 unit=mm
